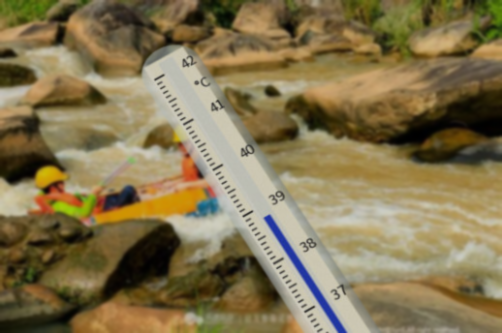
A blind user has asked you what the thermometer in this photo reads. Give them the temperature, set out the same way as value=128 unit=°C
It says value=38.8 unit=°C
